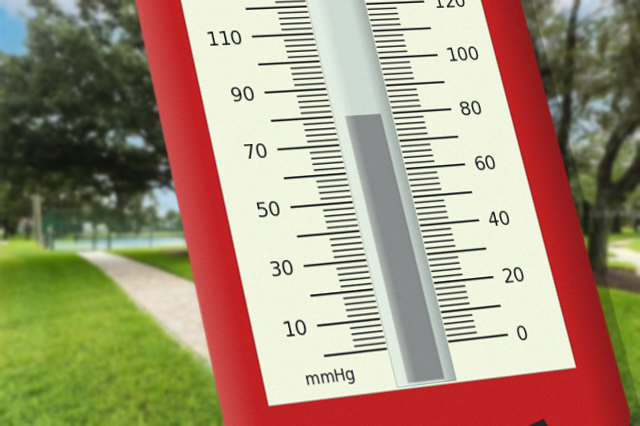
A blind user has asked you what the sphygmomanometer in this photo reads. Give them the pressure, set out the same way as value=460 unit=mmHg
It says value=80 unit=mmHg
